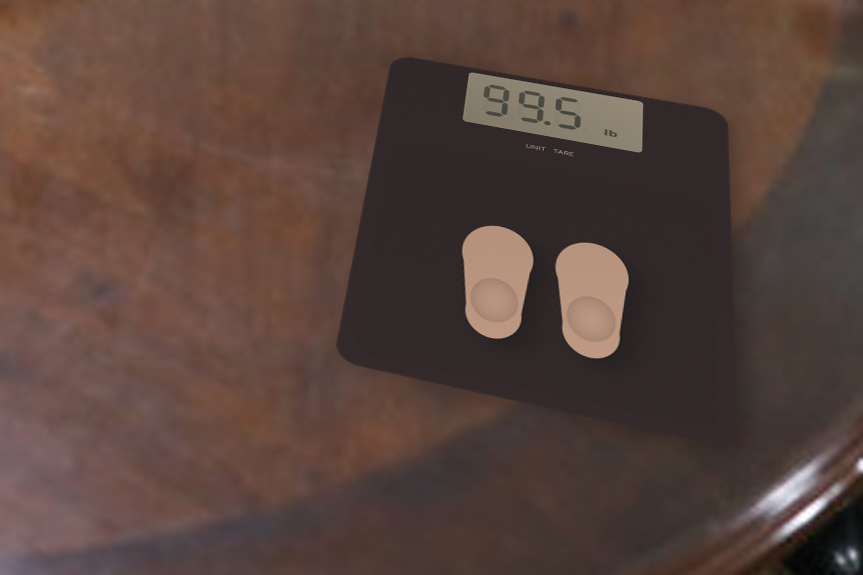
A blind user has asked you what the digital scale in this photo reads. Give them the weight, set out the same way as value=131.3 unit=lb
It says value=99.5 unit=lb
